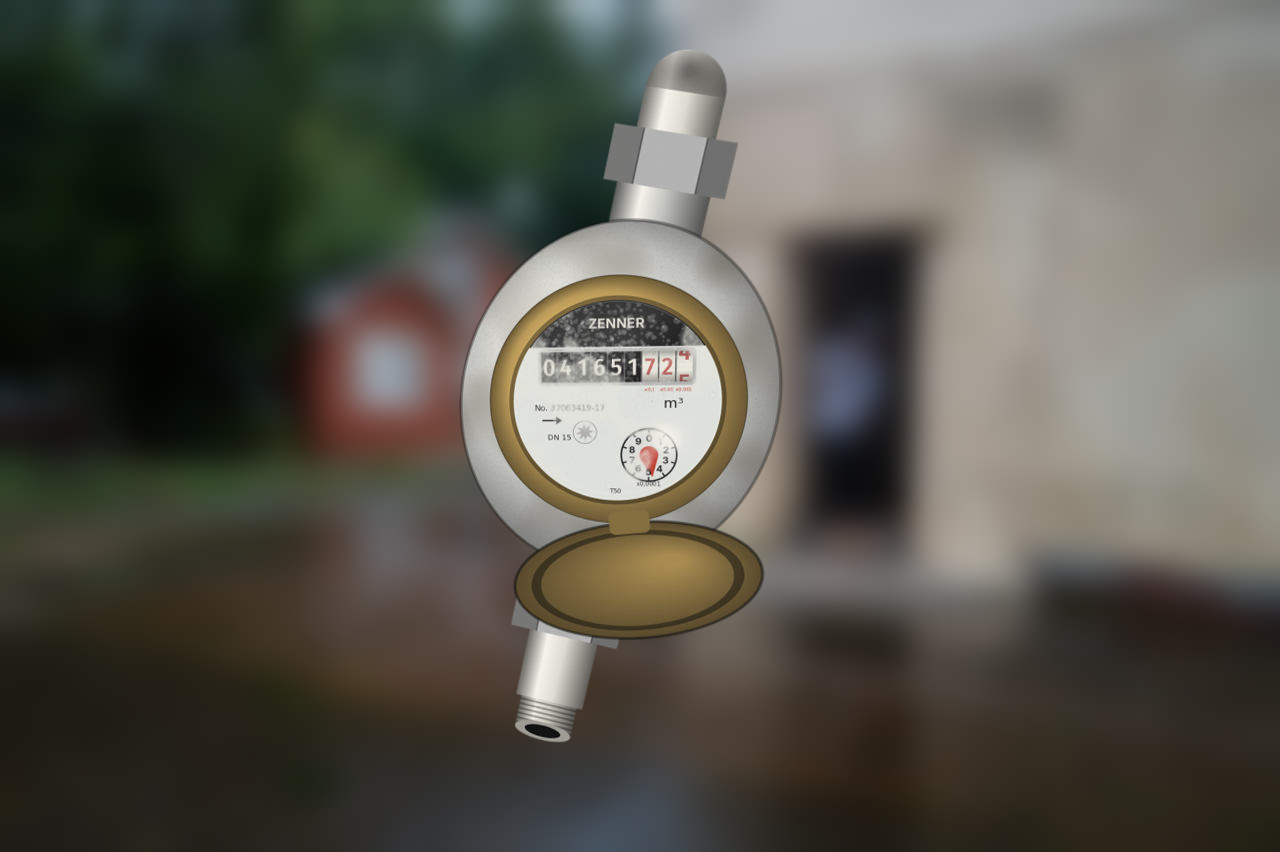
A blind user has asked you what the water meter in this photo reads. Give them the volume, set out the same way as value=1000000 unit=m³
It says value=41651.7244 unit=m³
